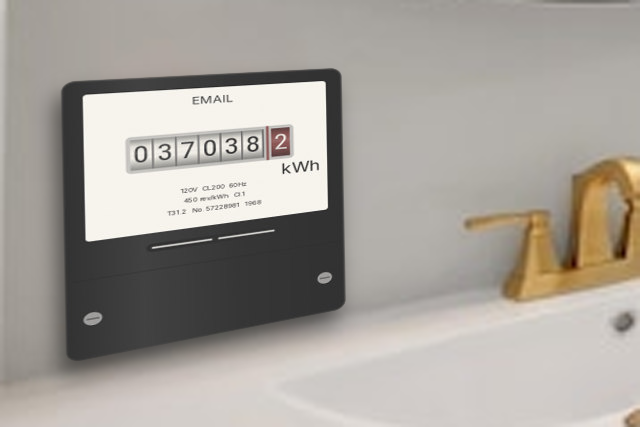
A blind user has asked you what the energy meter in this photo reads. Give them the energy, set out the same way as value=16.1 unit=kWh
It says value=37038.2 unit=kWh
